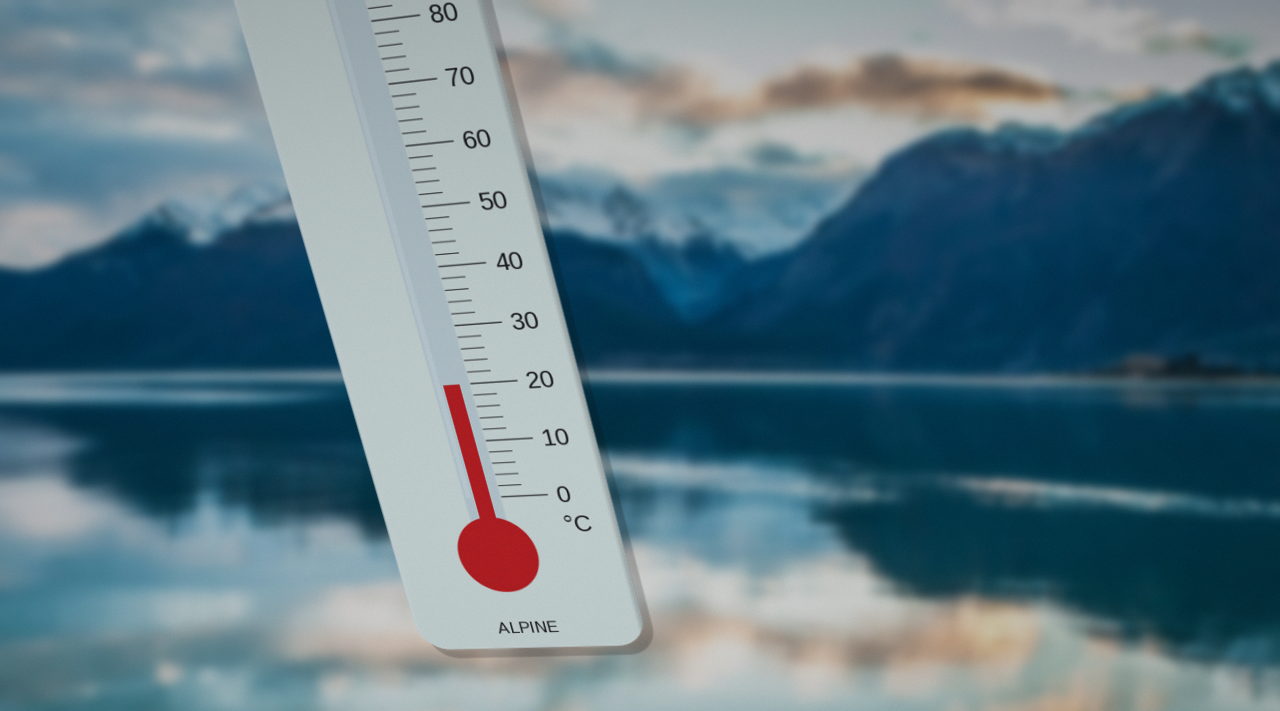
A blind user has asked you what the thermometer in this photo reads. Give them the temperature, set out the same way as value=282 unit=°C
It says value=20 unit=°C
